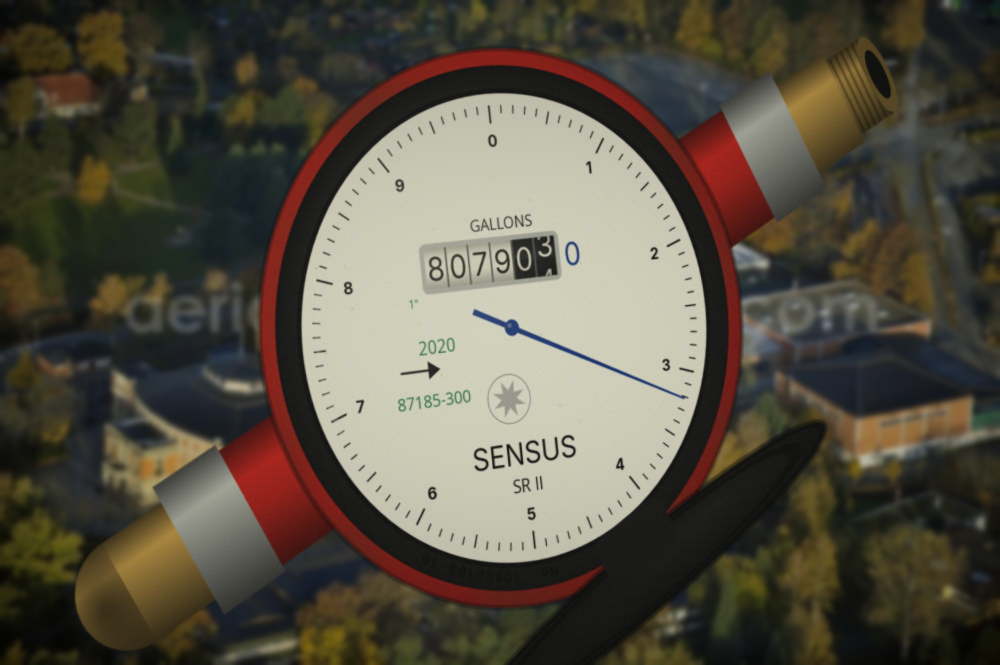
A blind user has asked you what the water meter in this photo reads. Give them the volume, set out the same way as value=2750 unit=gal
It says value=8079033.2 unit=gal
